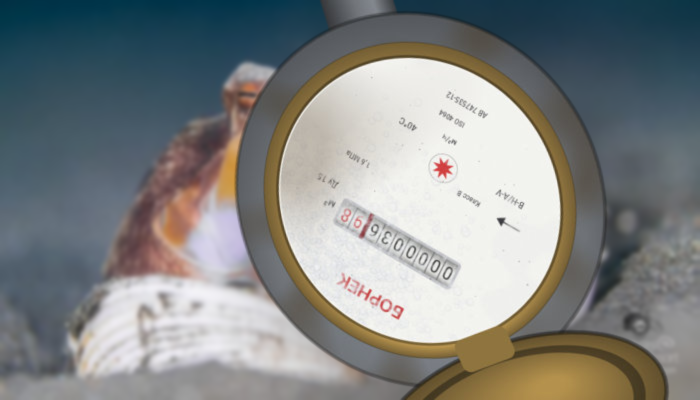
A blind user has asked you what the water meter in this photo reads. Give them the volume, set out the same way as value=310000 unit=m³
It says value=36.98 unit=m³
